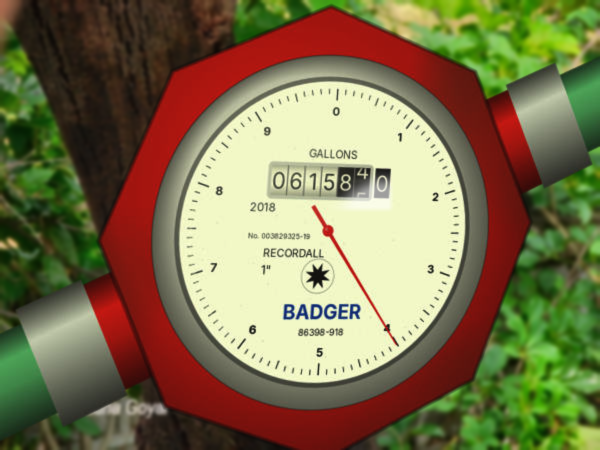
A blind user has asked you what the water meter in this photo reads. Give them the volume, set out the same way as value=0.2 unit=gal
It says value=615844.0 unit=gal
